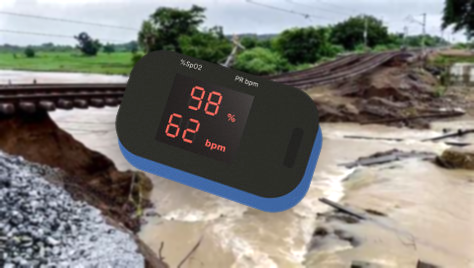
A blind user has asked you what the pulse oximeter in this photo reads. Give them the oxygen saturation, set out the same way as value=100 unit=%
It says value=98 unit=%
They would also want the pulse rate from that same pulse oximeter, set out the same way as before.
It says value=62 unit=bpm
